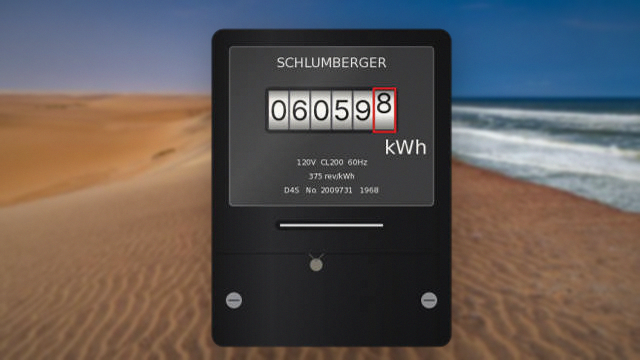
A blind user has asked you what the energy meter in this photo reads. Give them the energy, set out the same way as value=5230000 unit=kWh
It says value=6059.8 unit=kWh
